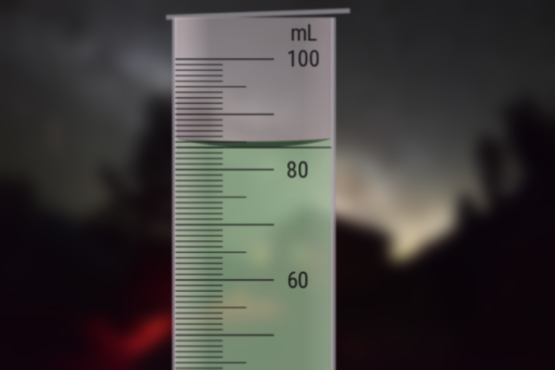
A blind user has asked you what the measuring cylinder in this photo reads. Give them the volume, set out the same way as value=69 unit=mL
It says value=84 unit=mL
